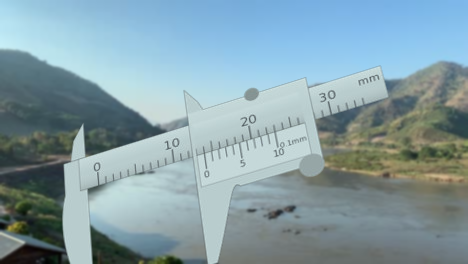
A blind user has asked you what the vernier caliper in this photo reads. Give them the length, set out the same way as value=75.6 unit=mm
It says value=14.0 unit=mm
